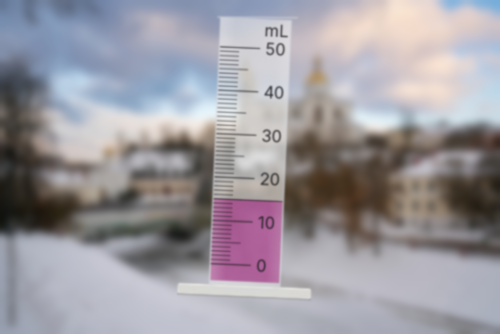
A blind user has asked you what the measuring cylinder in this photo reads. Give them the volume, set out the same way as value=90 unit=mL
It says value=15 unit=mL
